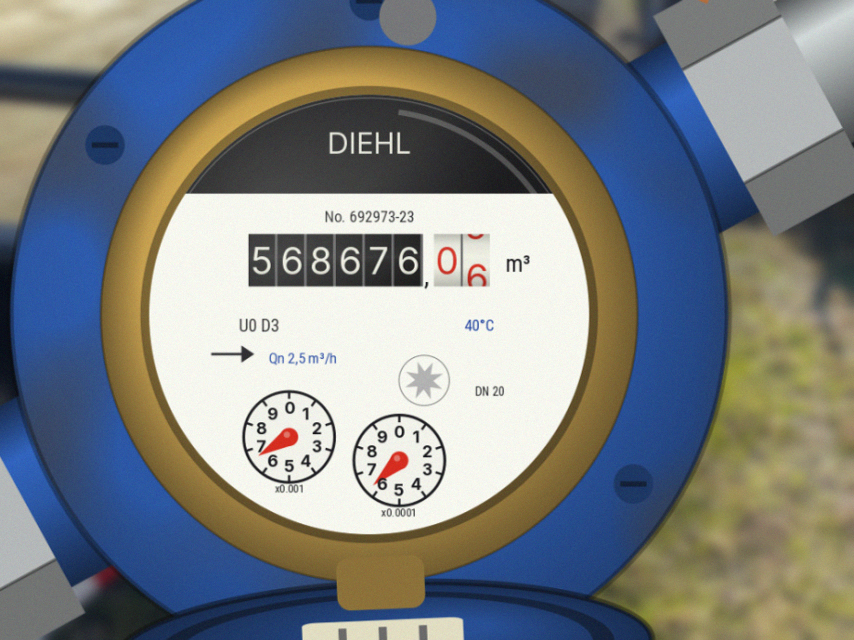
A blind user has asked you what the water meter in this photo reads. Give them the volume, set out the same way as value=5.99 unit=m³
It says value=568676.0566 unit=m³
